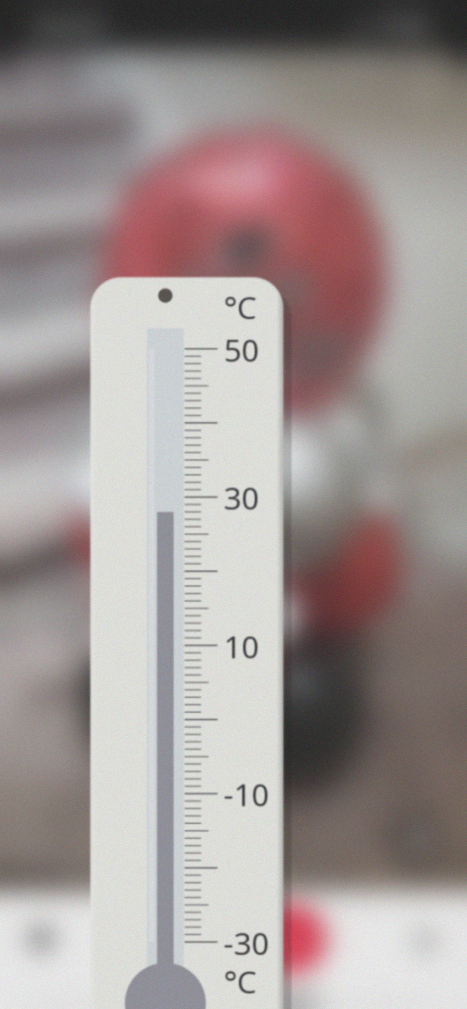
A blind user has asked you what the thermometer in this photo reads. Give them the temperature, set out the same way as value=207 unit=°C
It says value=28 unit=°C
